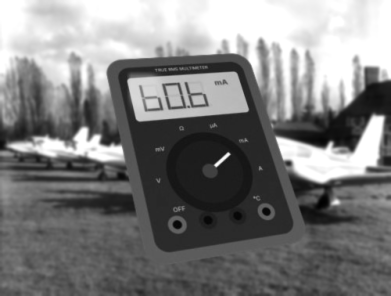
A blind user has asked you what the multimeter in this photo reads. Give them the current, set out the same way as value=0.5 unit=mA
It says value=60.6 unit=mA
